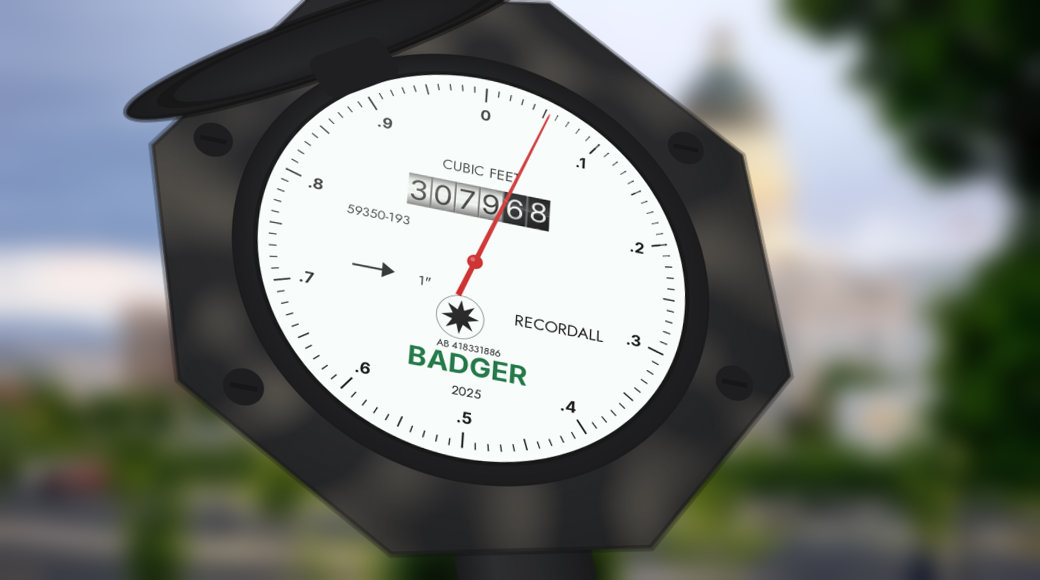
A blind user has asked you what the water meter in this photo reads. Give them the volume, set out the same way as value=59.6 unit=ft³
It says value=307968.05 unit=ft³
